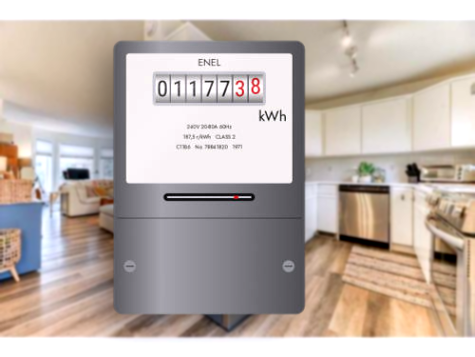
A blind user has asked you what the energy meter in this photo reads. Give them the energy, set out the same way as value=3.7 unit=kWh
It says value=1177.38 unit=kWh
